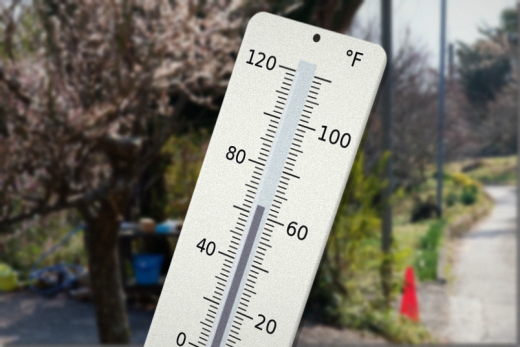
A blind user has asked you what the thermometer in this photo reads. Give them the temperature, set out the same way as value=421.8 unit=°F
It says value=64 unit=°F
